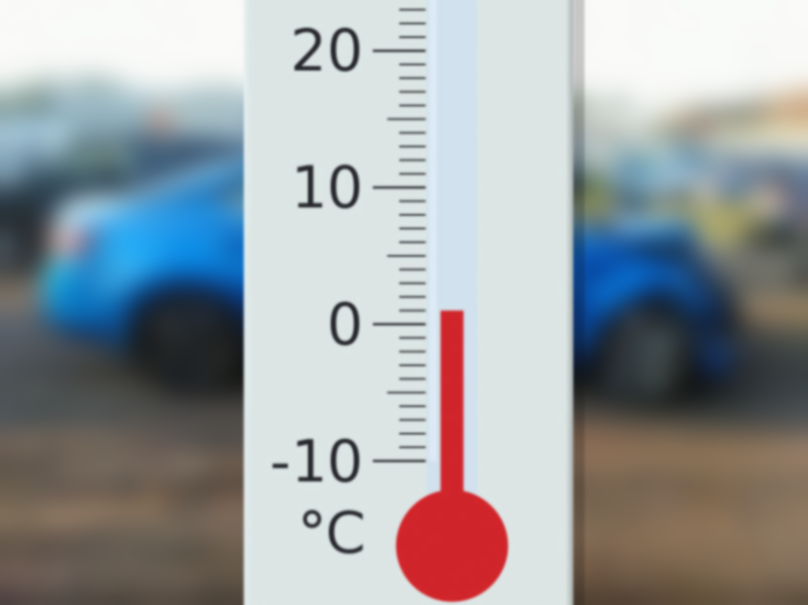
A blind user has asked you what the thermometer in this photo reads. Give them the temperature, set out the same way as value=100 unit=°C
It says value=1 unit=°C
